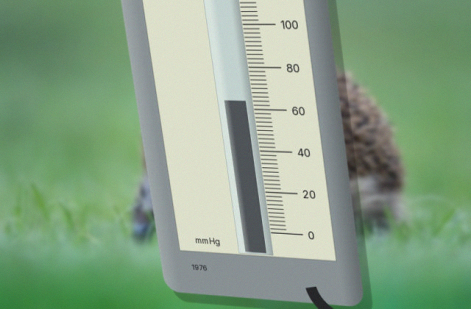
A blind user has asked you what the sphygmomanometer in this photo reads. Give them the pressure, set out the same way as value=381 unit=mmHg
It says value=64 unit=mmHg
